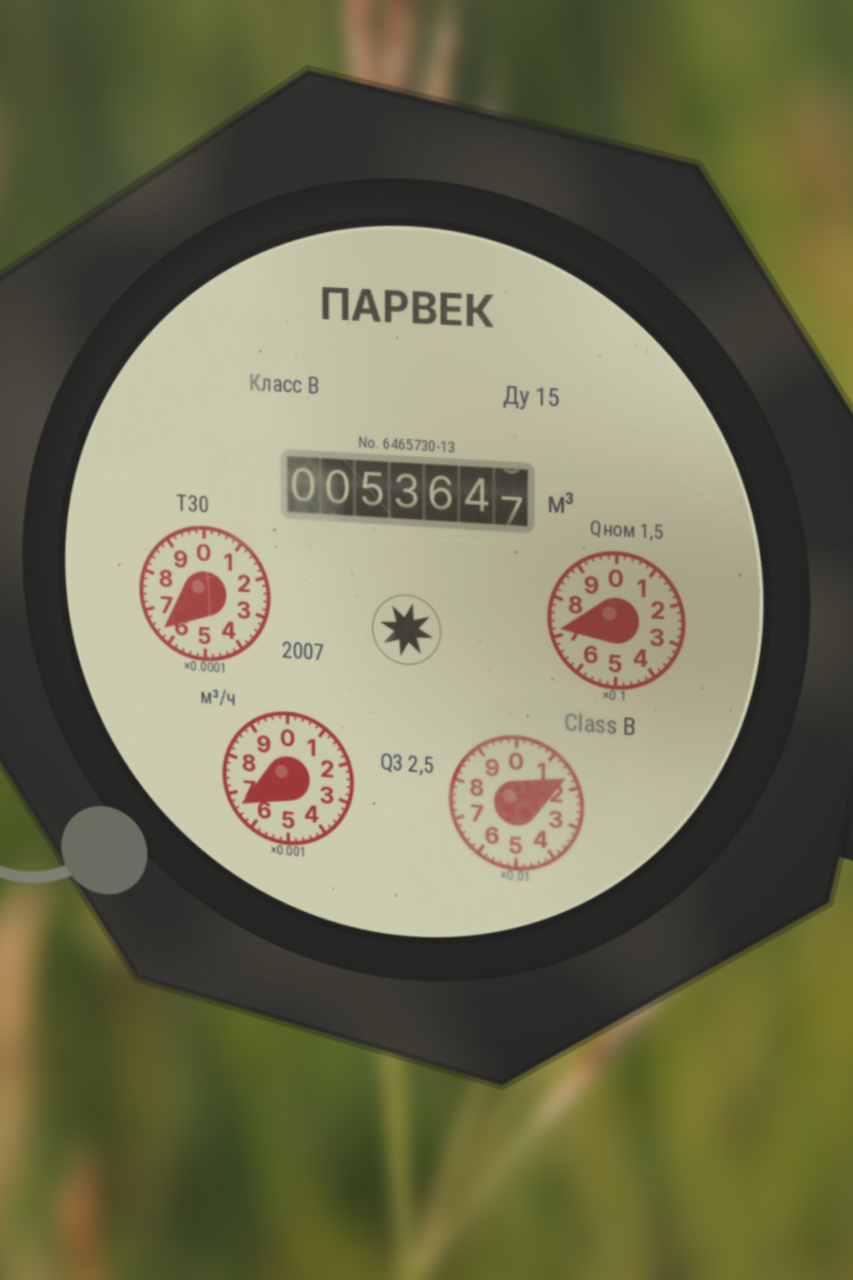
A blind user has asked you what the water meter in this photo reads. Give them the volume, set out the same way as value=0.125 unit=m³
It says value=53646.7166 unit=m³
